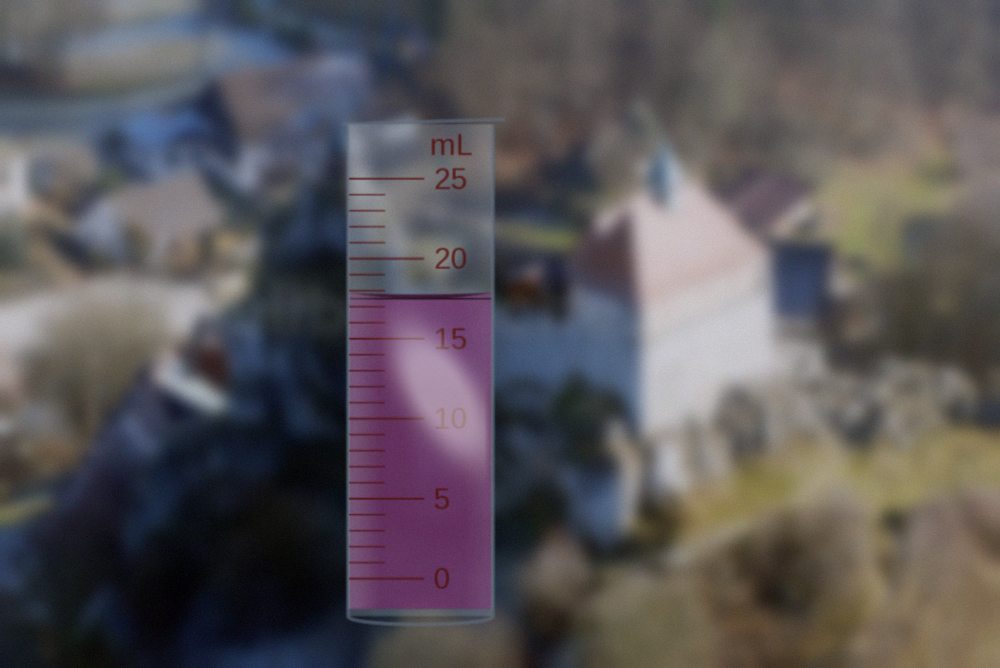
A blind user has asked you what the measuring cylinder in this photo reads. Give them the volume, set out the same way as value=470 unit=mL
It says value=17.5 unit=mL
